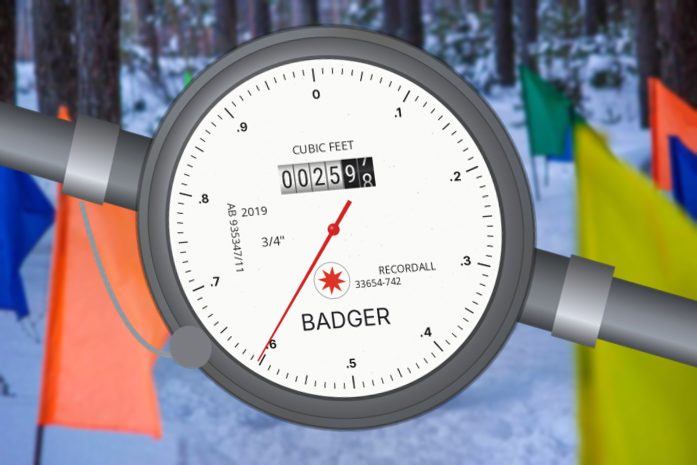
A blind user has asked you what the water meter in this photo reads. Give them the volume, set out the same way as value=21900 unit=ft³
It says value=2597.60 unit=ft³
